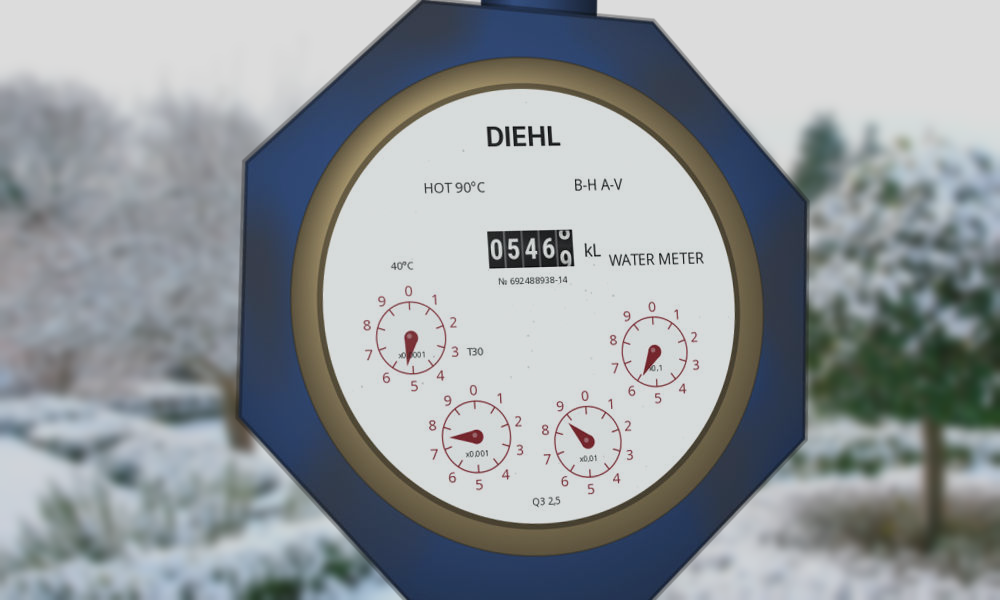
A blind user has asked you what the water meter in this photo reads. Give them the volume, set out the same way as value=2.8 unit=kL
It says value=5468.5875 unit=kL
